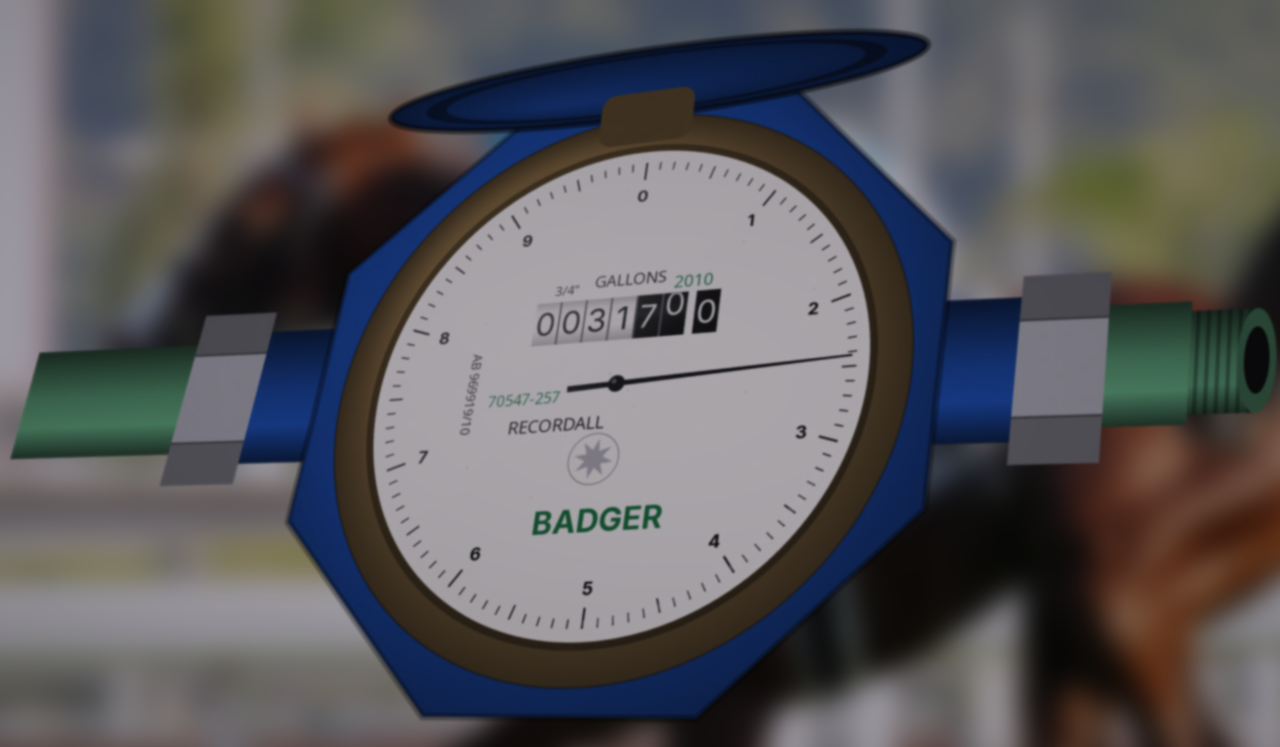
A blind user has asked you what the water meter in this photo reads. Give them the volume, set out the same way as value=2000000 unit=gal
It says value=31702.4 unit=gal
